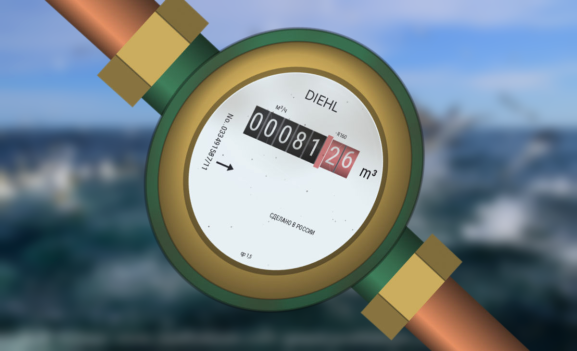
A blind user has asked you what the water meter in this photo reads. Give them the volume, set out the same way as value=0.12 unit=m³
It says value=81.26 unit=m³
